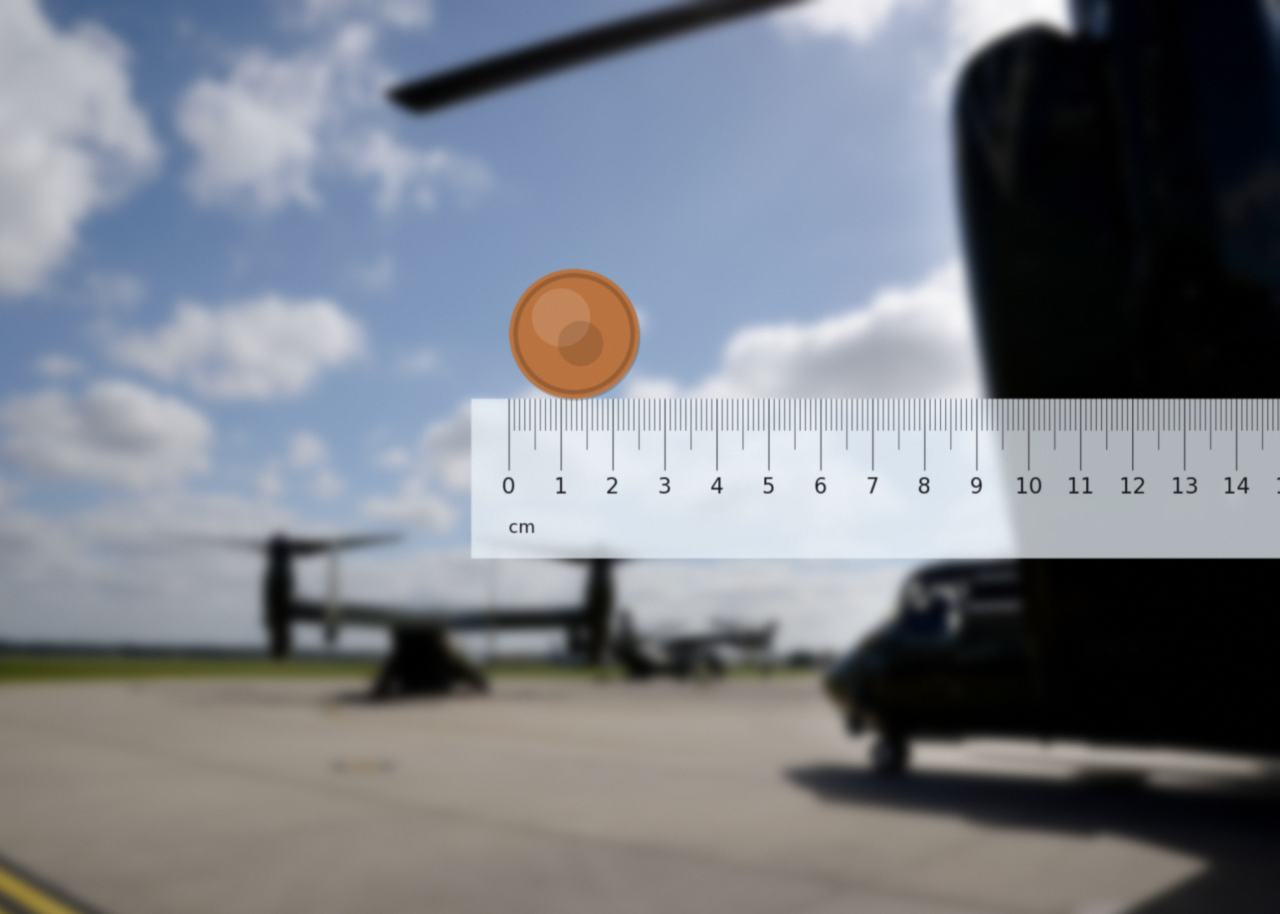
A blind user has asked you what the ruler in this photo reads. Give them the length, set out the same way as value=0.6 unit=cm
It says value=2.5 unit=cm
